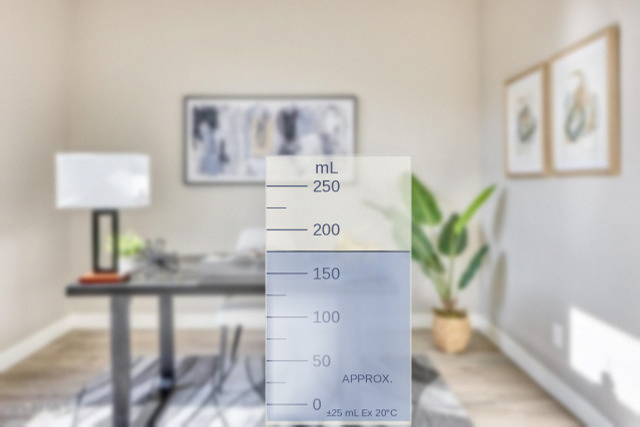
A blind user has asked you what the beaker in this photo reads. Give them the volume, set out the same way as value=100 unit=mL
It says value=175 unit=mL
